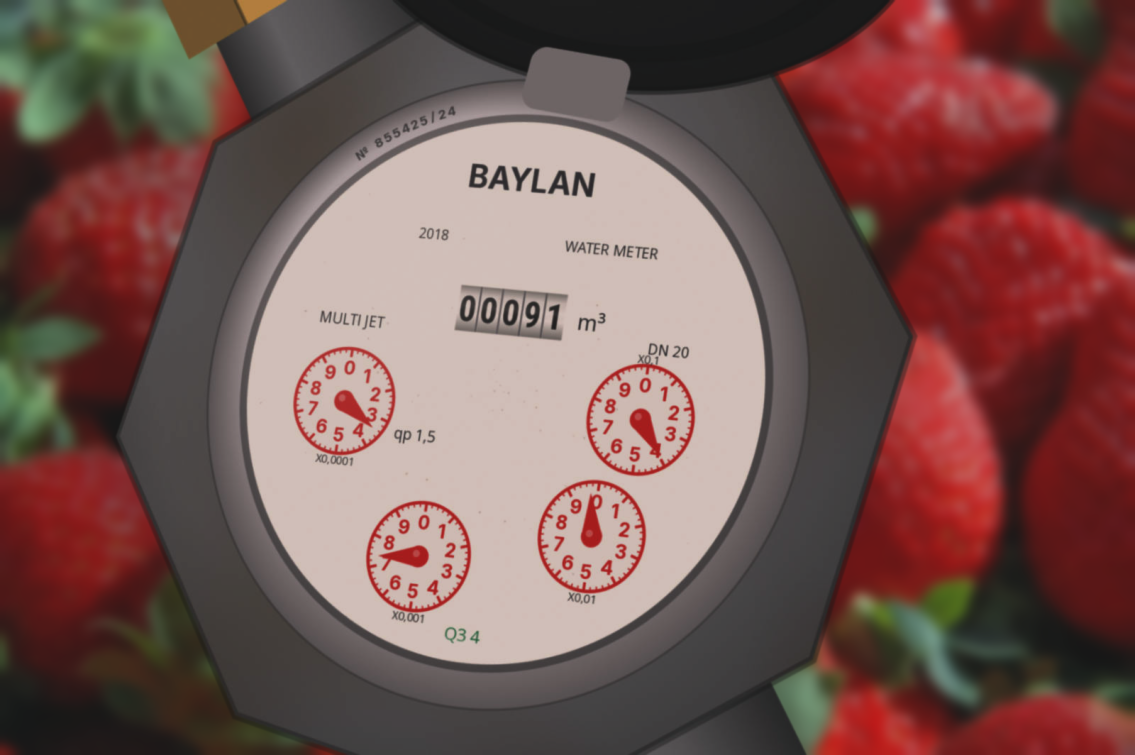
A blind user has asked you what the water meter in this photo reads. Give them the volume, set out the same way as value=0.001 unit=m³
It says value=91.3973 unit=m³
